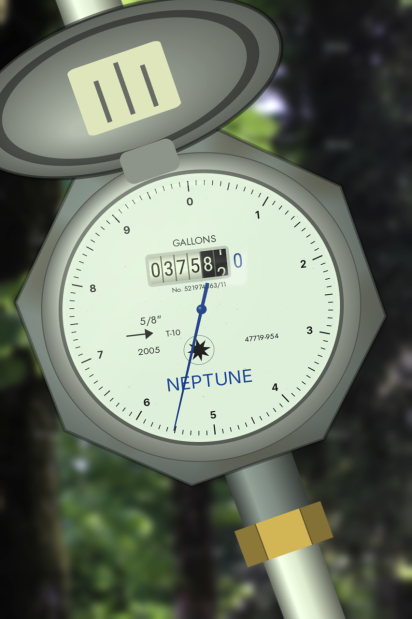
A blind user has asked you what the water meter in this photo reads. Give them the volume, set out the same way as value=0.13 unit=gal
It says value=375815.5 unit=gal
